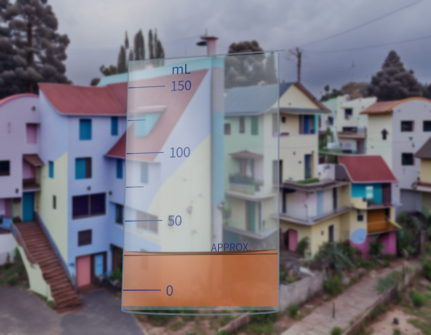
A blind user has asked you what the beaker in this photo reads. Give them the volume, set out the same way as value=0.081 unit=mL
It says value=25 unit=mL
